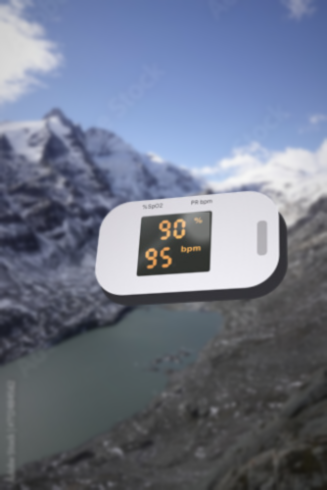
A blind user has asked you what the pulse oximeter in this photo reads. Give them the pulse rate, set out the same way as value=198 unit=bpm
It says value=95 unit=bpm
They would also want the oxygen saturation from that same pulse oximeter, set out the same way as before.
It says value=90 unit=%
